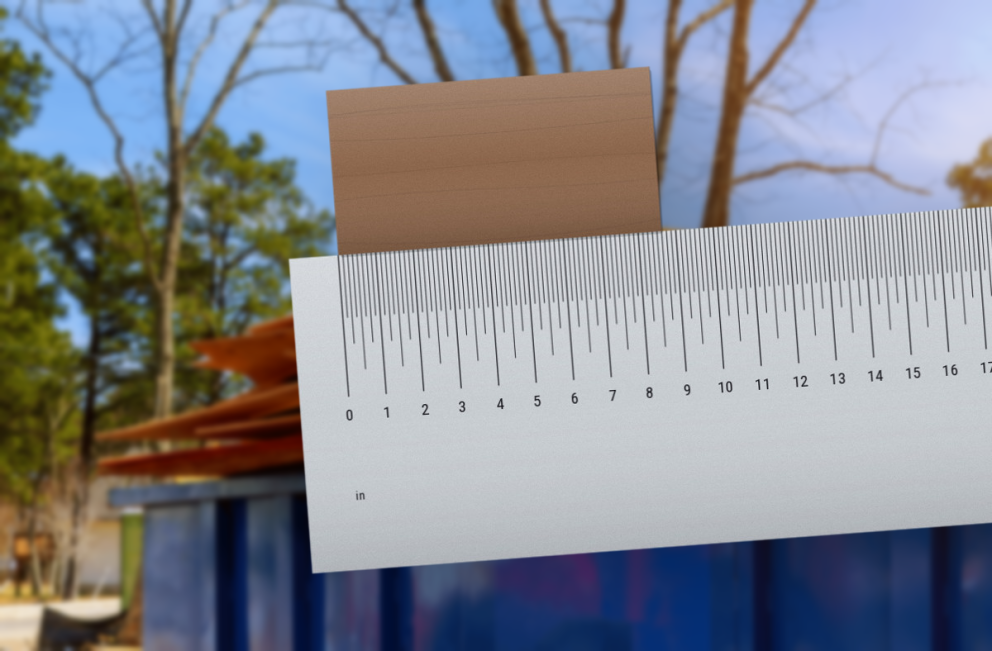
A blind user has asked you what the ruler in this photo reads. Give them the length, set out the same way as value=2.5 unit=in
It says value=8.625 unit=in
